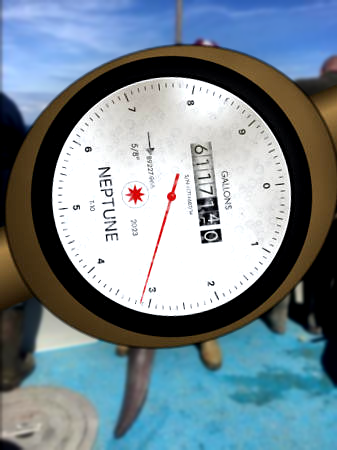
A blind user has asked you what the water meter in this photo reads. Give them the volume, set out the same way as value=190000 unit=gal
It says value=6117143.1 unit=gal
